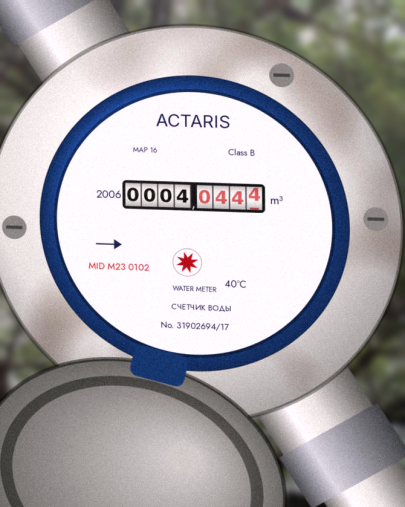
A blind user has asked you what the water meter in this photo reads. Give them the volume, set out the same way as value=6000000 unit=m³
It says value=4.0444 unit=m³
